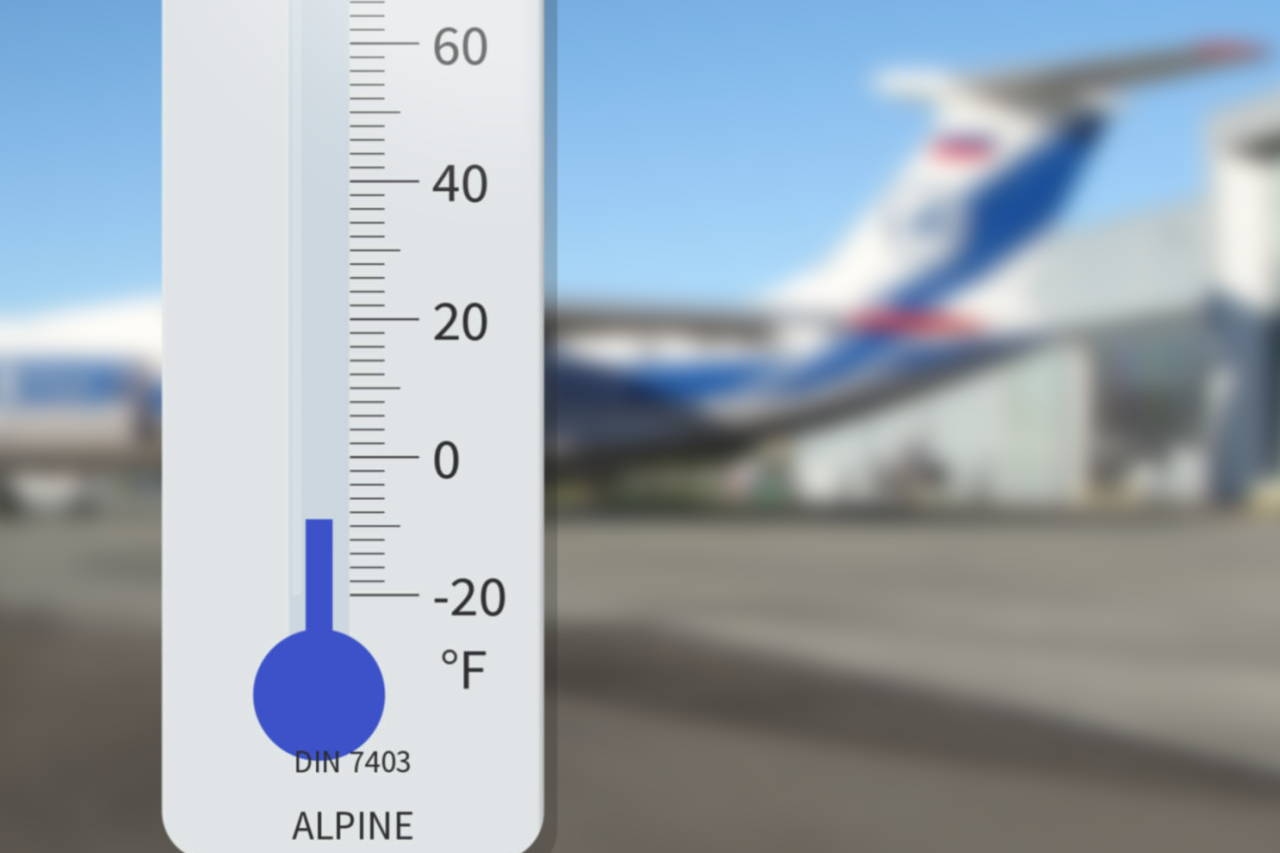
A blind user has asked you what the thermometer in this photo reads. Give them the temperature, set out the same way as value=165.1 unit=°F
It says value=-9 unit=°F
